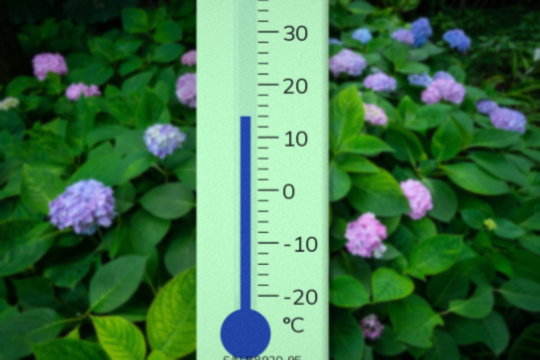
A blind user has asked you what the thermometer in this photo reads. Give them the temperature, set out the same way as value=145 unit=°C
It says value=14 unit=°C
